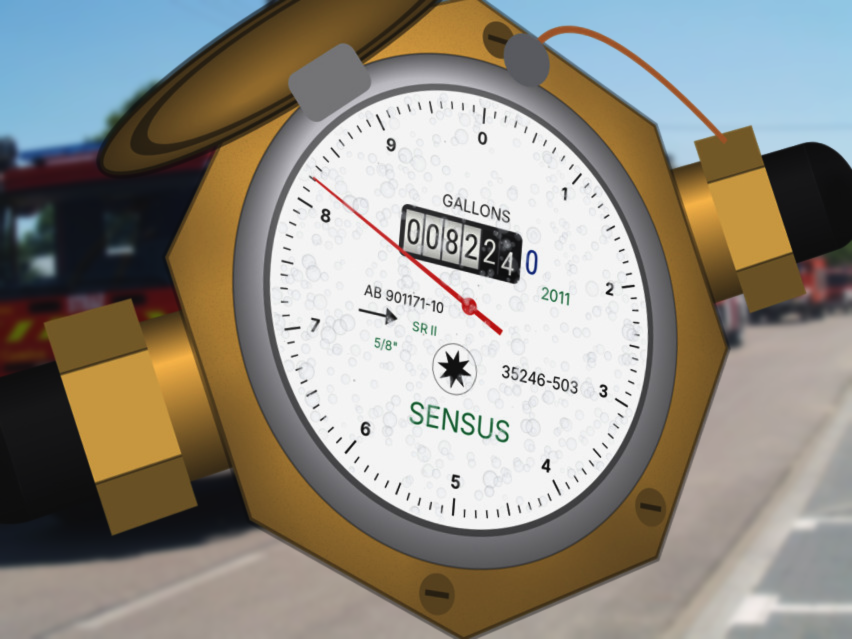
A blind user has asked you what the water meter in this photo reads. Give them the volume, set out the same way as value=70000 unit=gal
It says value=82238.2 unit=gal
